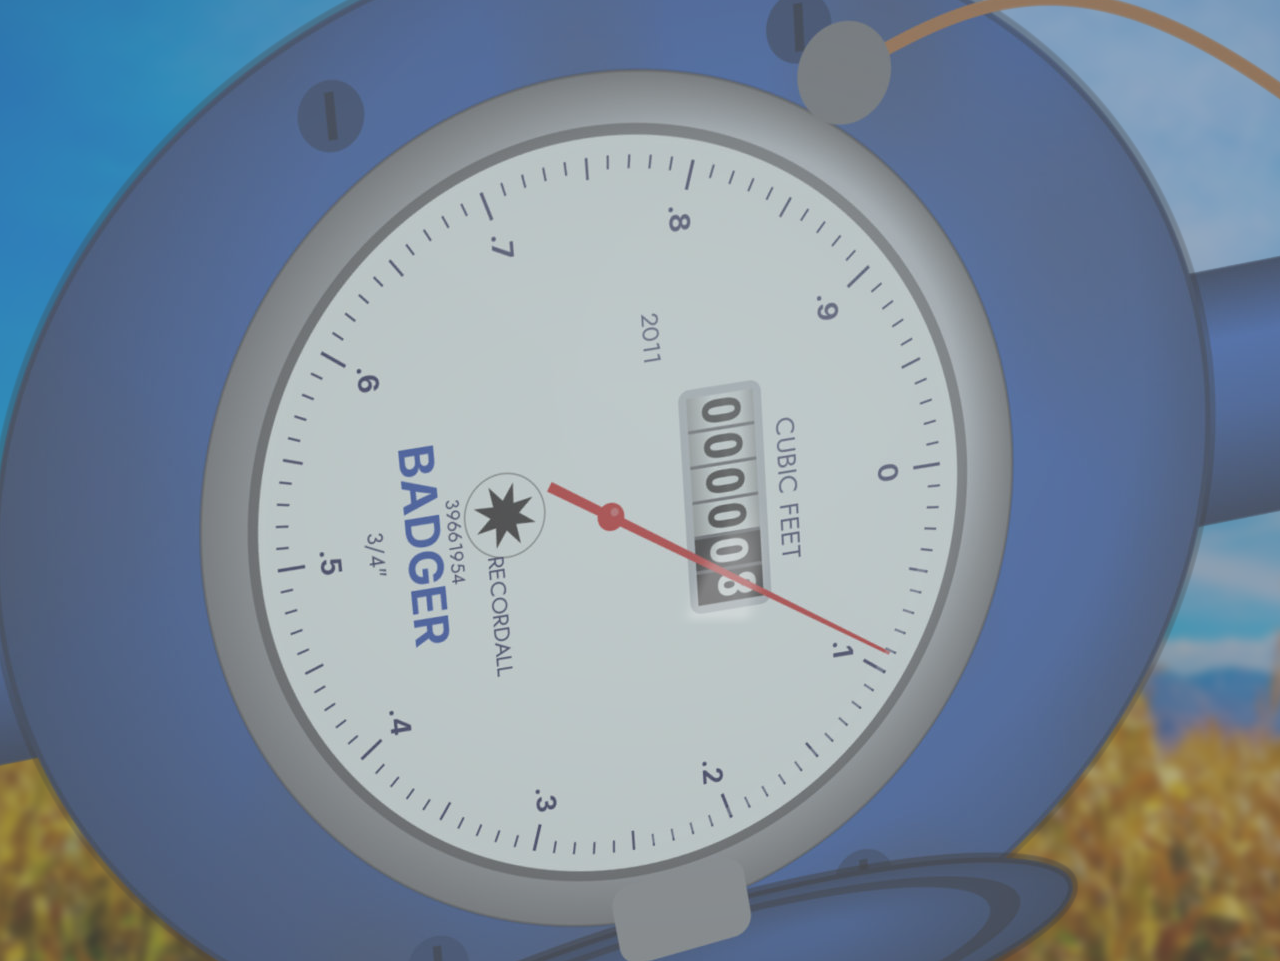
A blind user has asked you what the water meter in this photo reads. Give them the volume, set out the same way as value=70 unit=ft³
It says value=8.09 unit=ft³
